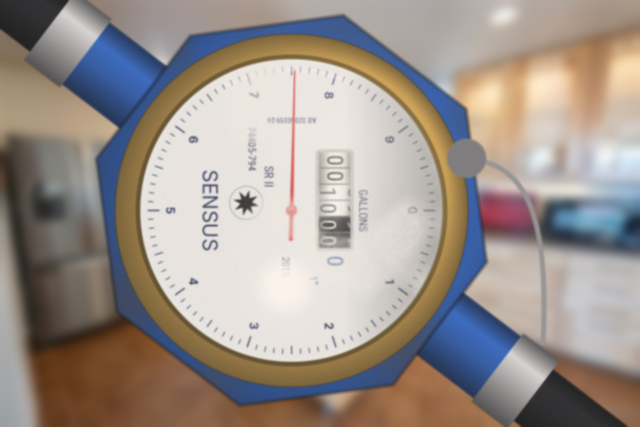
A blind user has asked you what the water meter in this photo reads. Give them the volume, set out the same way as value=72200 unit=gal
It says value=9997.5 unit=gal
